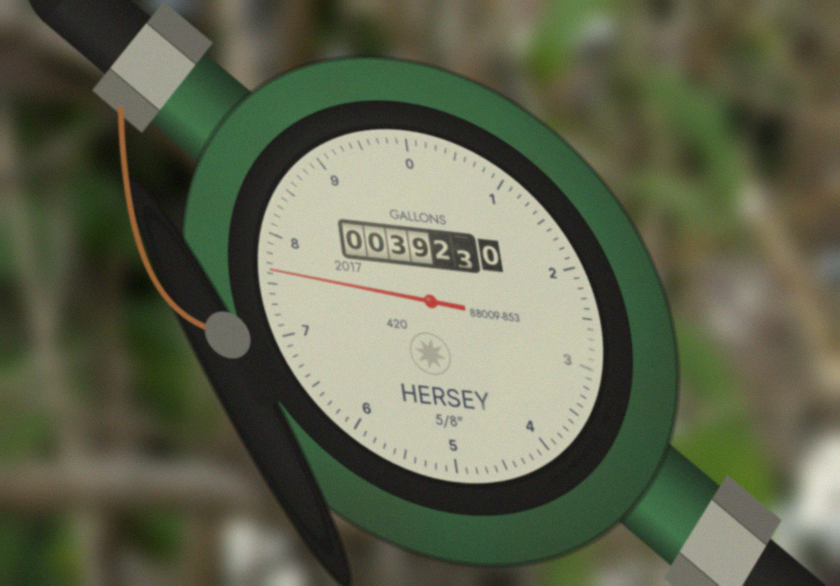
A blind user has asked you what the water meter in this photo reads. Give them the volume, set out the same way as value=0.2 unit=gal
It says value=39227.6 unit=gal
